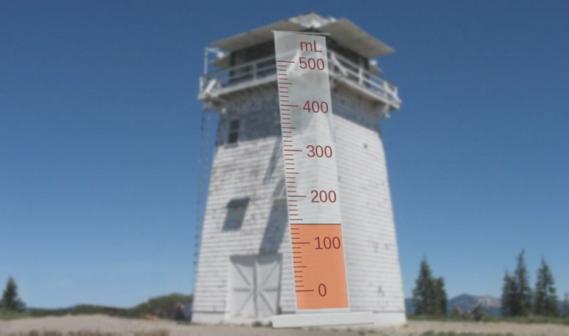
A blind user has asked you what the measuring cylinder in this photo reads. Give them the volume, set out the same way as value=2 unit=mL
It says value=140 unit=mL
